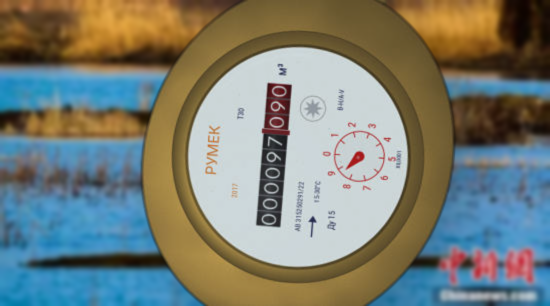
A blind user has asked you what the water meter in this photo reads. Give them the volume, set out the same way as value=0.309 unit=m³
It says value=97.0908 unit=m³
